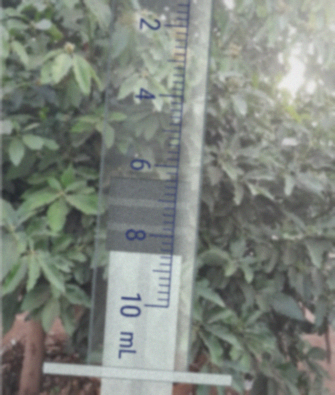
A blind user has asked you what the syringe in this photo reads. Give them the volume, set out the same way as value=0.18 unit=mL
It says value=6.4 unit=mL
